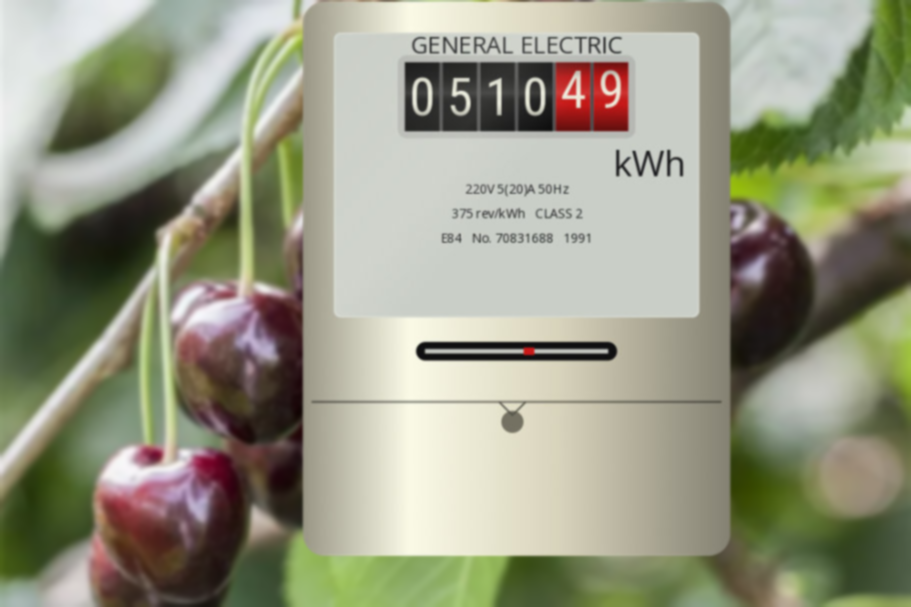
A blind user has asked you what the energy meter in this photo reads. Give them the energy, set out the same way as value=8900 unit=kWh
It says value=510.49 unit=kWh
